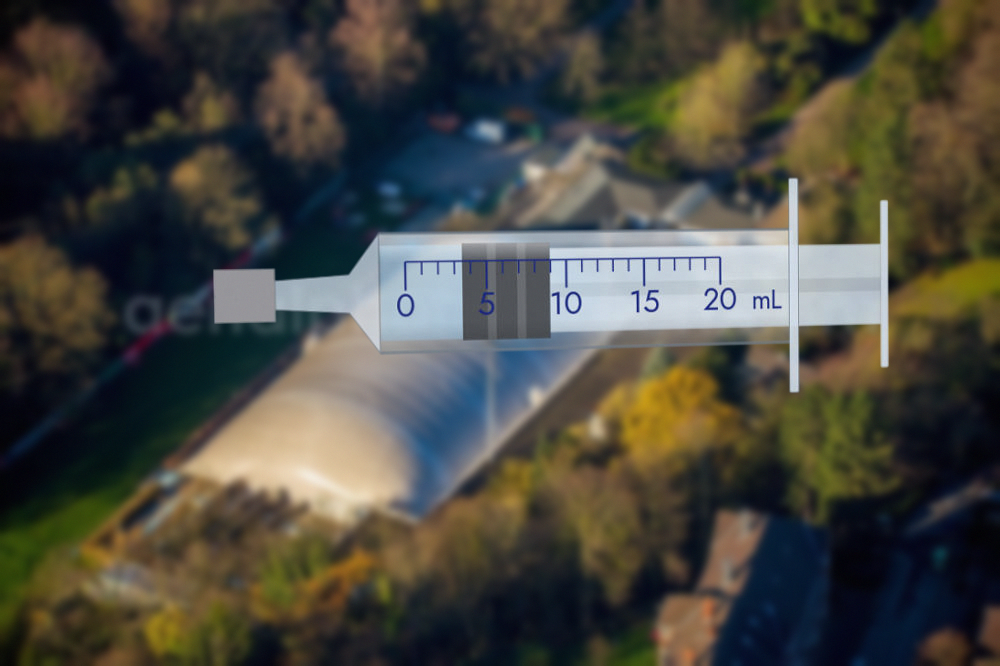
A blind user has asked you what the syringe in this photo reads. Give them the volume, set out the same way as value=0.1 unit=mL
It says value=3.5 unit=mL
